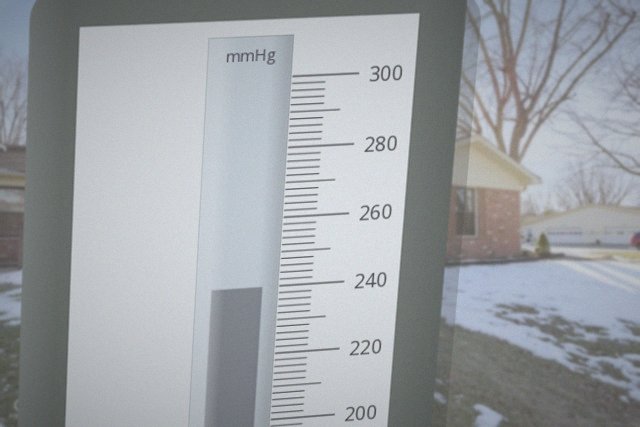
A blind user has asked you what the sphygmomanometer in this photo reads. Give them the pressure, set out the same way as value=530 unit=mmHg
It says value=240 unit=mmHg
